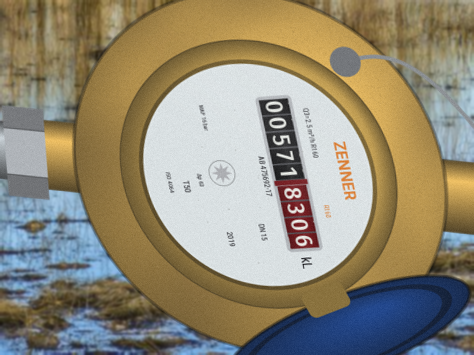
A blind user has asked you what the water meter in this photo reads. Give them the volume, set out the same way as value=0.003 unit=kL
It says value=571.8306 unit=kL
